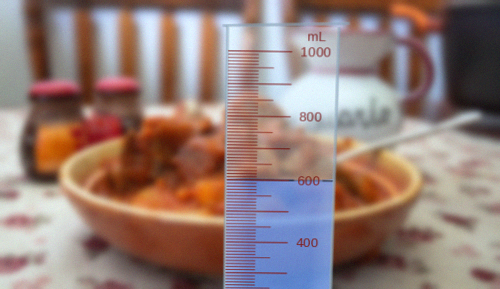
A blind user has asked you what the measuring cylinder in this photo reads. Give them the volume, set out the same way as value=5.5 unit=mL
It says value=600 unit=mL
